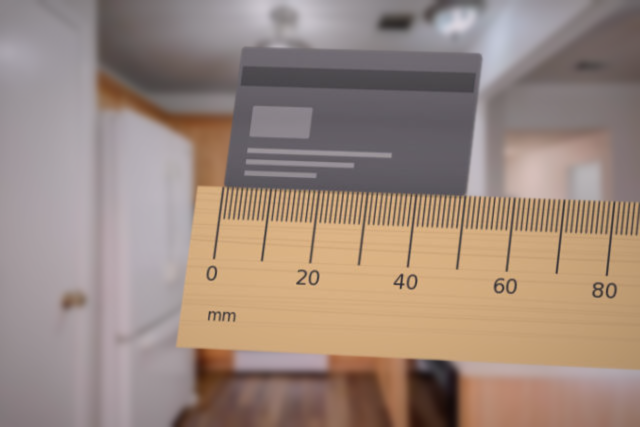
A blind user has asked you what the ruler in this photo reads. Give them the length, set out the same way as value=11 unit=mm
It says value=50 unit=mm
